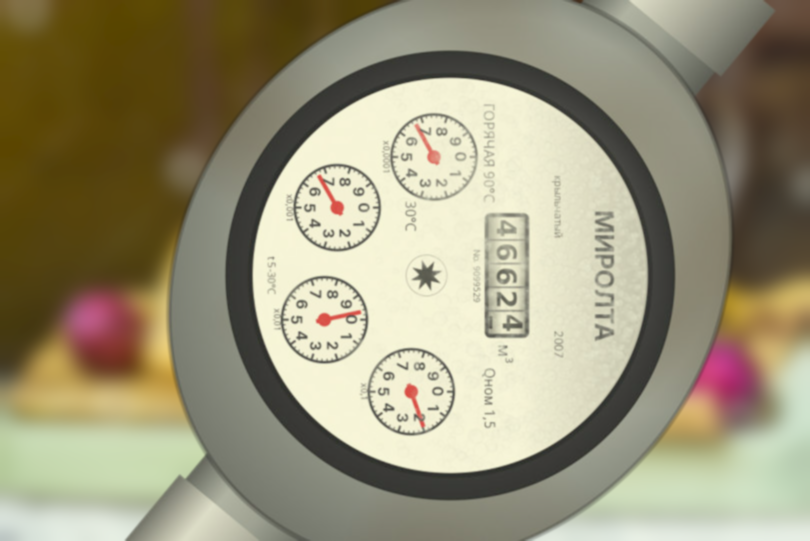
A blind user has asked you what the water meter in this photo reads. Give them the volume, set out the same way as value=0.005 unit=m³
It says value=46624.1966 unit=m³
